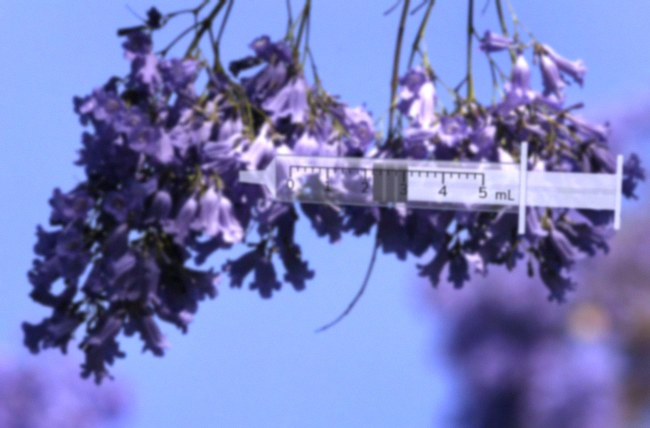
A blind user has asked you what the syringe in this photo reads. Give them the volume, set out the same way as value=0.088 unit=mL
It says value=2.2 unit=mL
